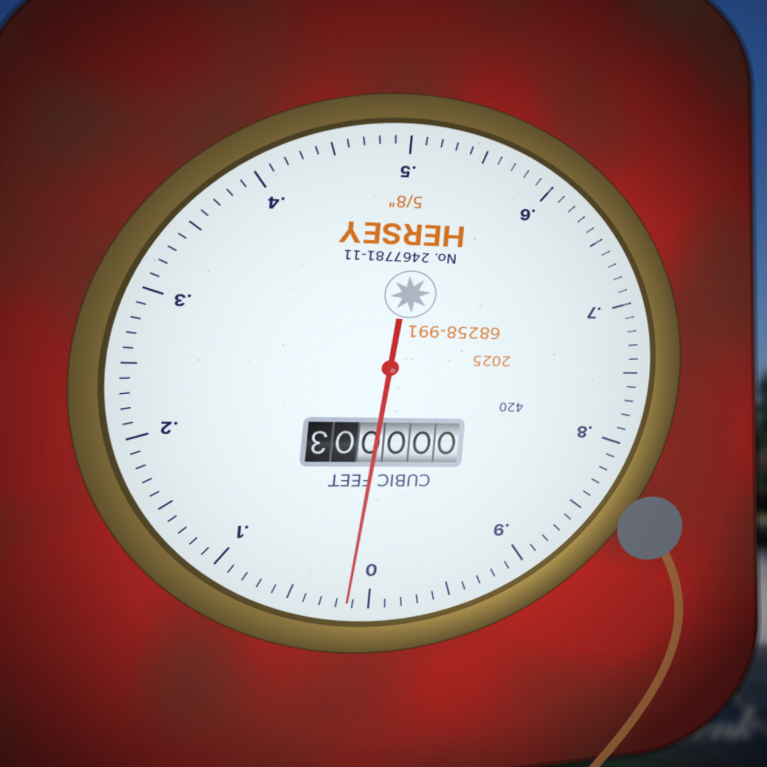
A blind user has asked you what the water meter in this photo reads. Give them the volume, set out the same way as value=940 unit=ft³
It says value=3.01 unit=ft³
